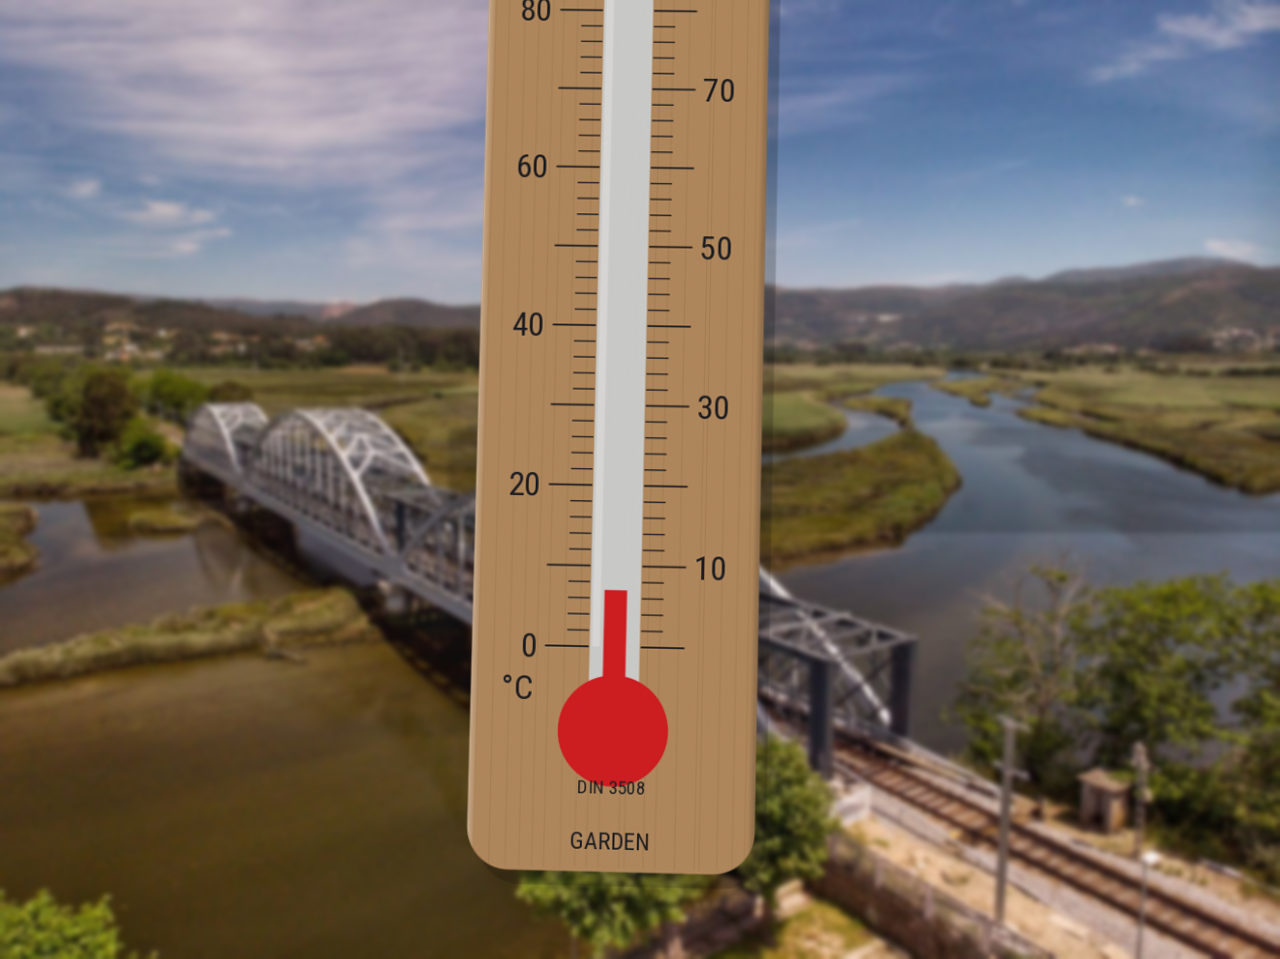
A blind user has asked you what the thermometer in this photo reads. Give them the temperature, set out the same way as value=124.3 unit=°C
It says value=7 unit=°C
